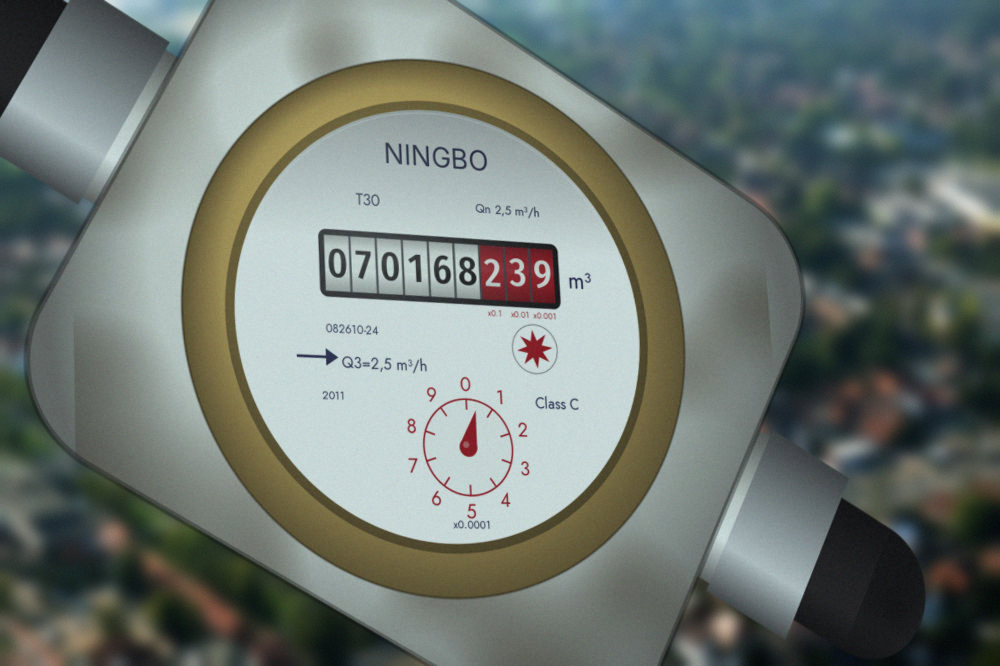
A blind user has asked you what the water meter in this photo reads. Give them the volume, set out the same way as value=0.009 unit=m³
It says value=70168.2390 unit=m³
